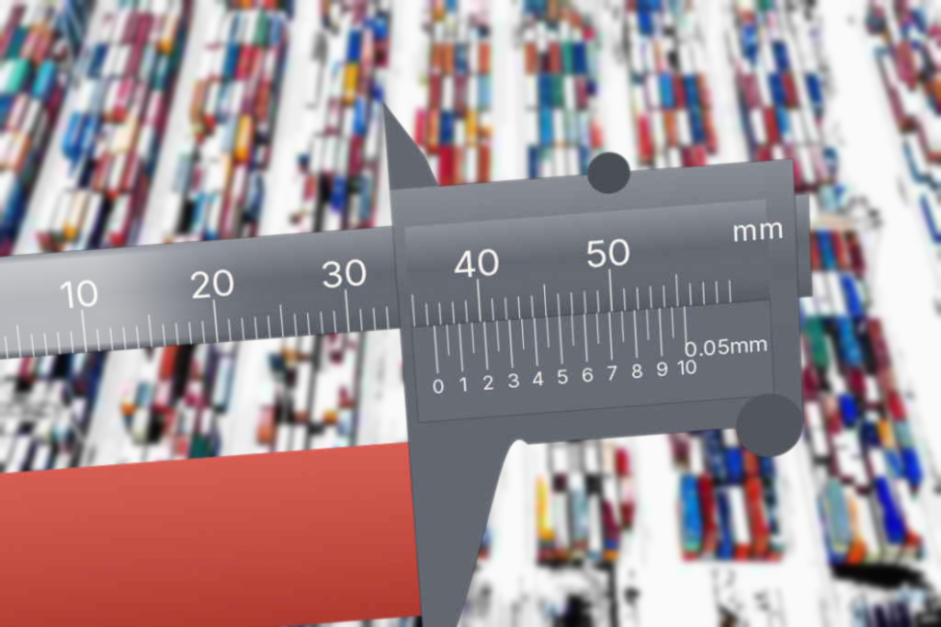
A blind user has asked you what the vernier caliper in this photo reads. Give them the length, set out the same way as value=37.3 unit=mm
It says value=36.5 unit=mm
